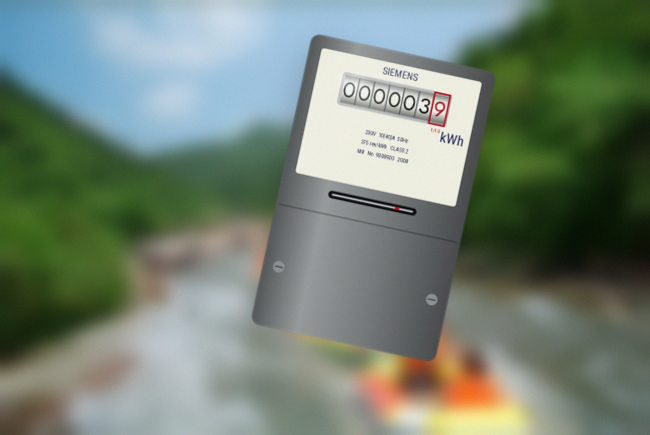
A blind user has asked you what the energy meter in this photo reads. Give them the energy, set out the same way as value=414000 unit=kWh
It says value=3.9 unit=kWh
